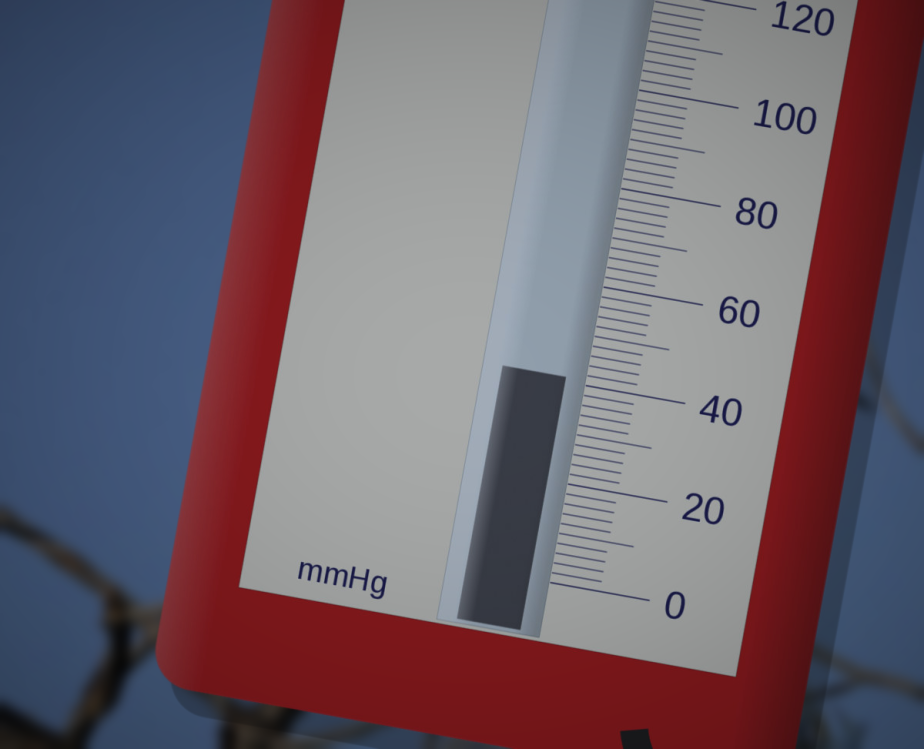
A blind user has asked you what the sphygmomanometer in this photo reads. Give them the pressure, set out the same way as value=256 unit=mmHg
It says value=41 unit=mmHg
